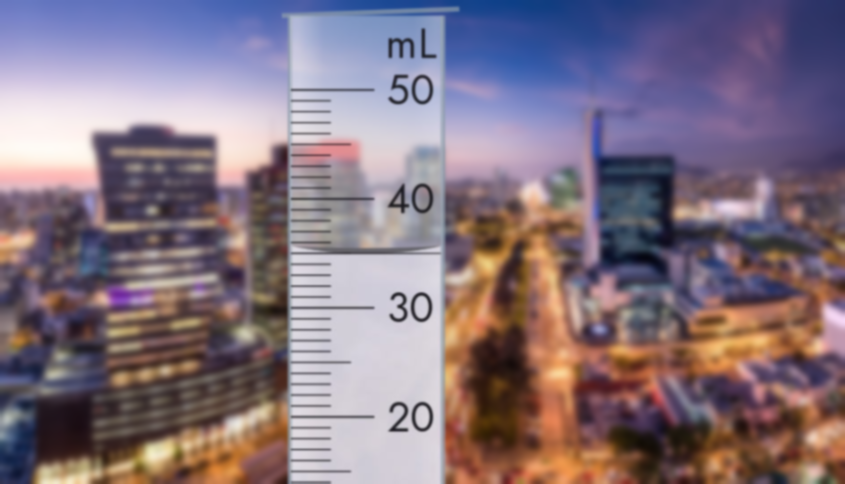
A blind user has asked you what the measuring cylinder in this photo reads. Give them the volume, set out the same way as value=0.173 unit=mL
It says value=35 unit=mL
